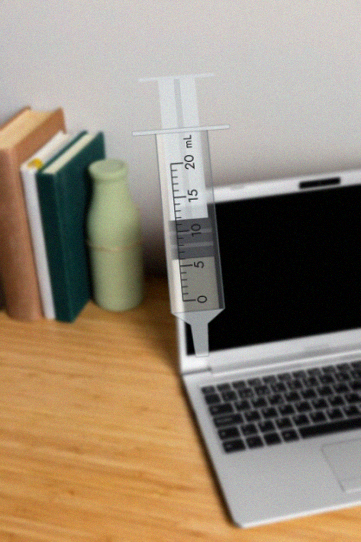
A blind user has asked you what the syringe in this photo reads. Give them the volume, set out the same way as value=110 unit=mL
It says value=6 unit=mL
